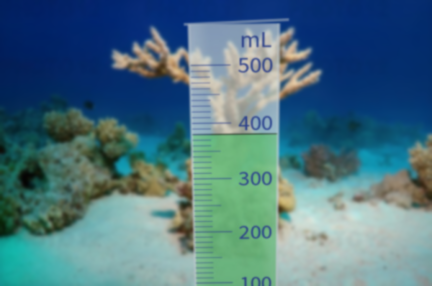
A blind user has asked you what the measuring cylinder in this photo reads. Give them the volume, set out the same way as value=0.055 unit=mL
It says value=380 unit=mL
